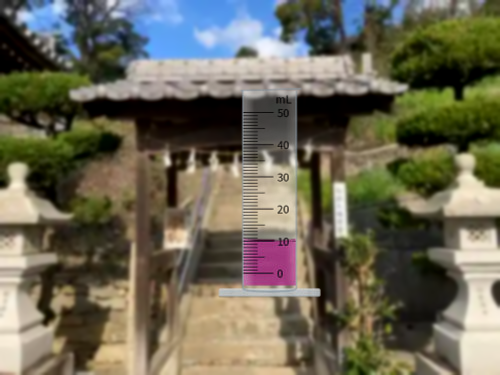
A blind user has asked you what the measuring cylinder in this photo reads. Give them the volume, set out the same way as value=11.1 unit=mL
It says value=10 unit=mL
